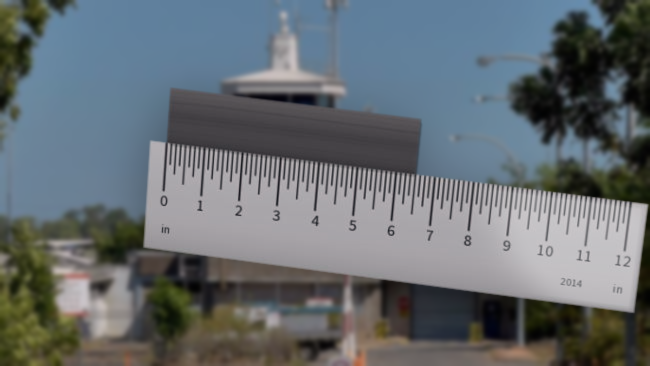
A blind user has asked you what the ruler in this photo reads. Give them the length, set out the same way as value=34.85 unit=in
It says value=6.5 unit=in
